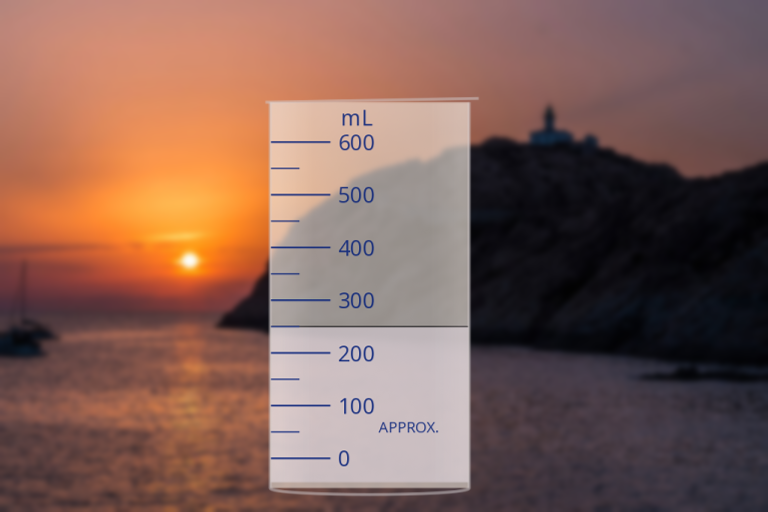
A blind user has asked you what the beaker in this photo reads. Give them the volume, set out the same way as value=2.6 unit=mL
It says value=250 unit=mL
